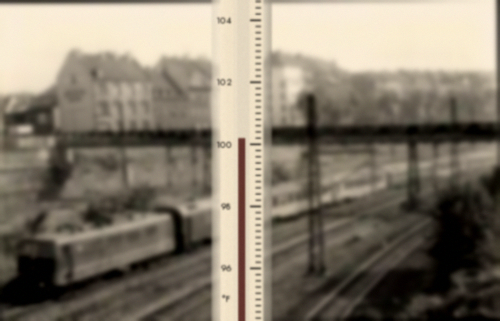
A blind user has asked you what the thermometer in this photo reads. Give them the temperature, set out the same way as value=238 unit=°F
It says value=100.2 unit=°F
